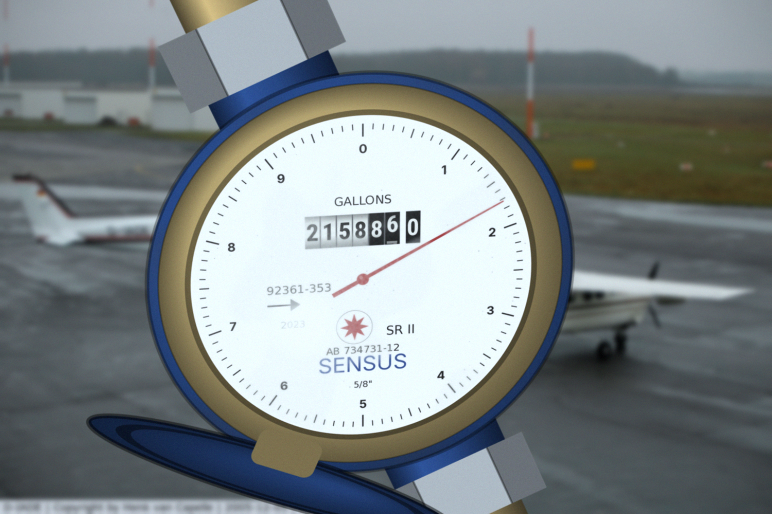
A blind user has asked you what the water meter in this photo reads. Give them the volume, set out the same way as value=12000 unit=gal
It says value=2158861.7 unit=gal
